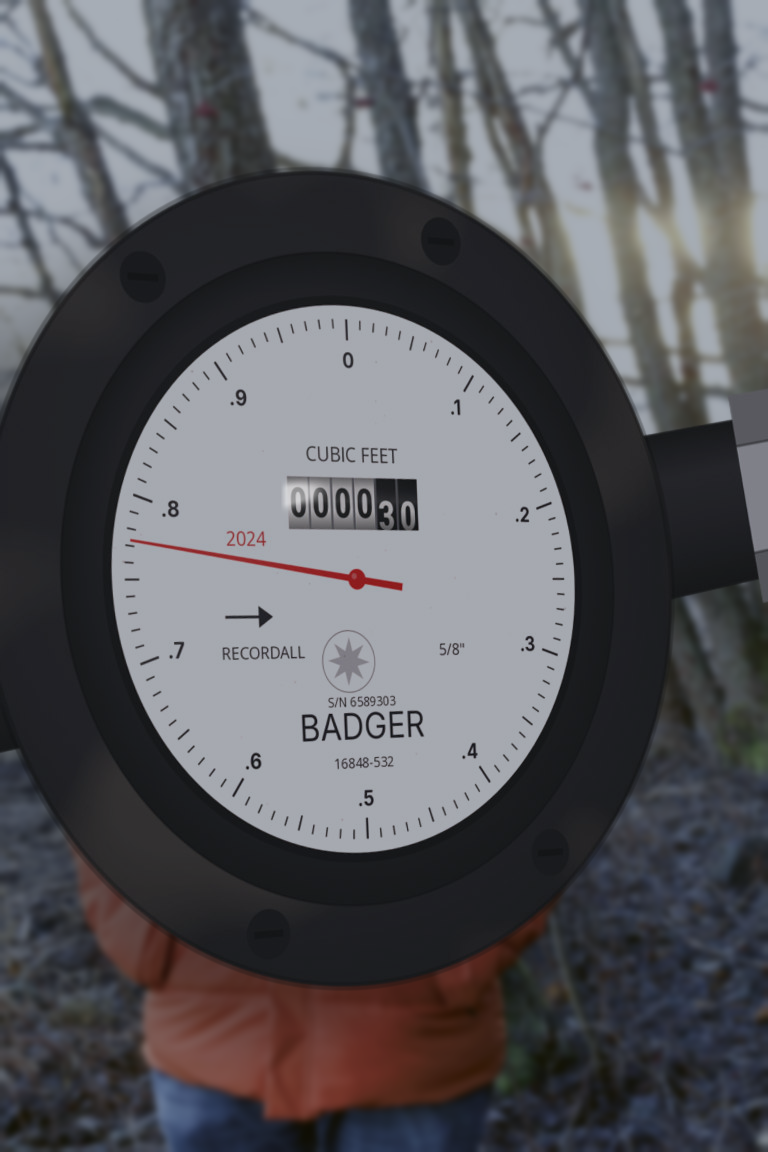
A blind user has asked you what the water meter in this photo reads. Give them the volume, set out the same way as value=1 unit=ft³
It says value=29.77 unit=ft³
